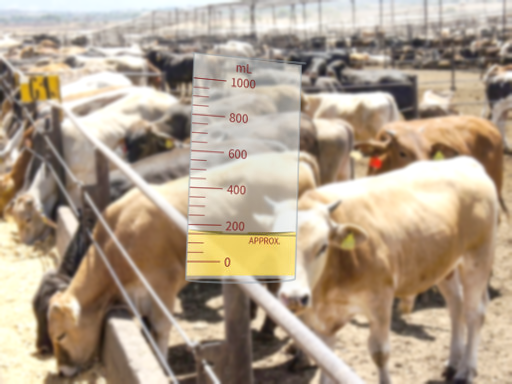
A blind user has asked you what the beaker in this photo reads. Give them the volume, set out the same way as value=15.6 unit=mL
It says value=150 unit=mL
